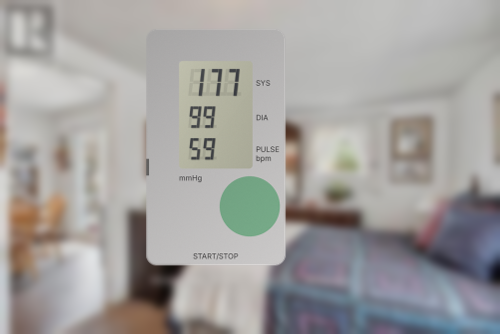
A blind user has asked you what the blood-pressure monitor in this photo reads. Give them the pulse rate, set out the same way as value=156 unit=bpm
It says value=59 unit=bpm
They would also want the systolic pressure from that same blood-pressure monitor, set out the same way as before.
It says value=177 unit=mmHg
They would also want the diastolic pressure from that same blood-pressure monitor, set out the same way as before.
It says value=99 unit=mmHg
